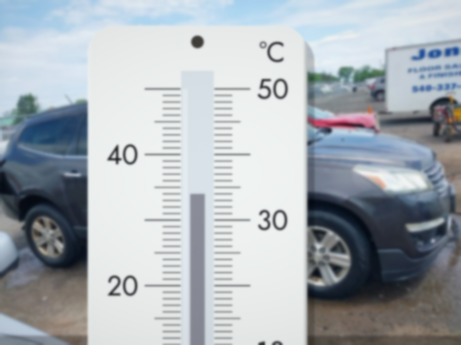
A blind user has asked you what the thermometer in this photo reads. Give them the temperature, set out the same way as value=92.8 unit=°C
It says value=34 unit=°C
